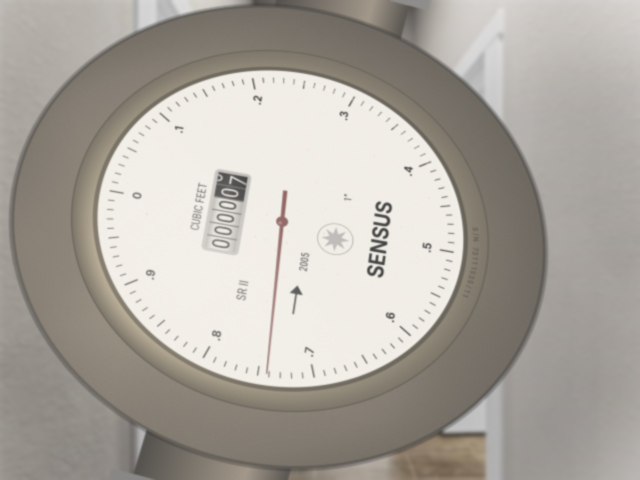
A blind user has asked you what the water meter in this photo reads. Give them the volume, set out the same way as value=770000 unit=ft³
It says value=6.74 unit=ft³
